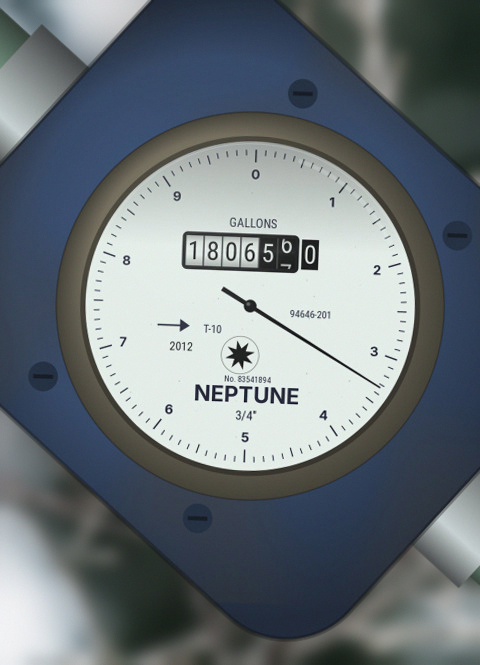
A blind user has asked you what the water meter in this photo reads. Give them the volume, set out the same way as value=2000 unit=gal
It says value=1806563.3 unit=gal
